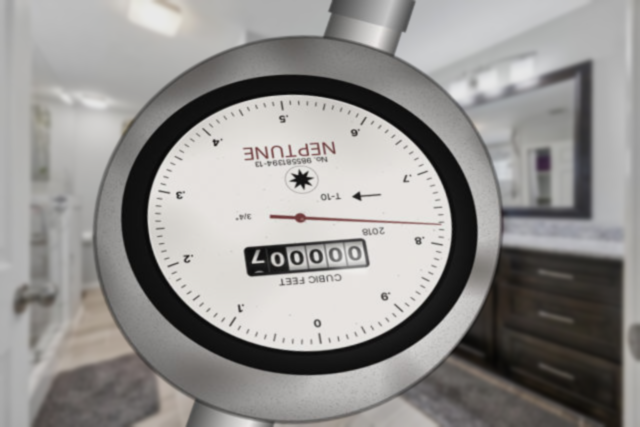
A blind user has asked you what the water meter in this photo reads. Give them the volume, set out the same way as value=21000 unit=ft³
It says value=6.77 unit=ft³
